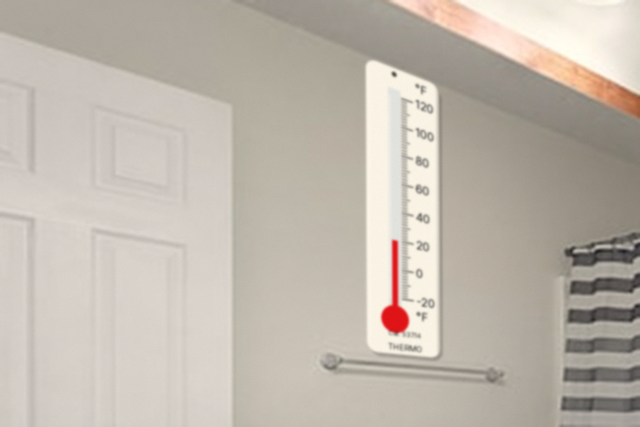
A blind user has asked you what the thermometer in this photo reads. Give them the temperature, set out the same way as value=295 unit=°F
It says value=20 unit=°F
